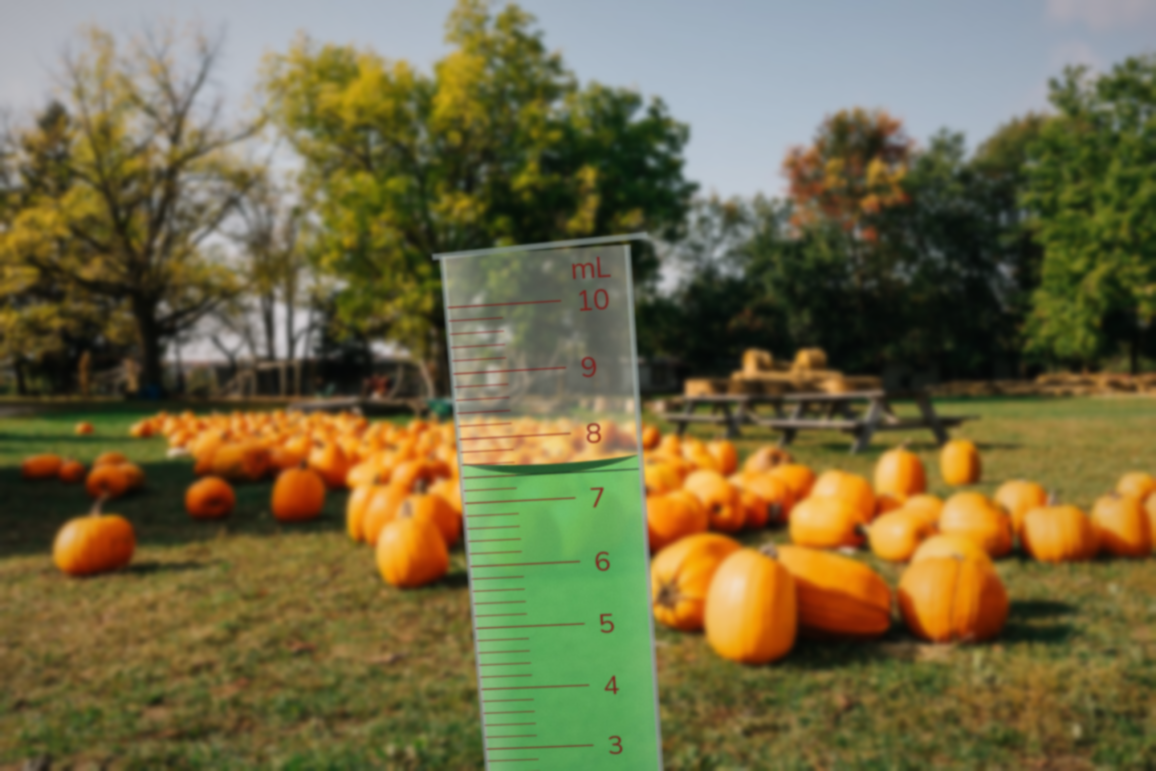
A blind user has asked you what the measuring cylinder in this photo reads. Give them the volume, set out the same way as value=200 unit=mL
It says value=7.4 unit=mL
